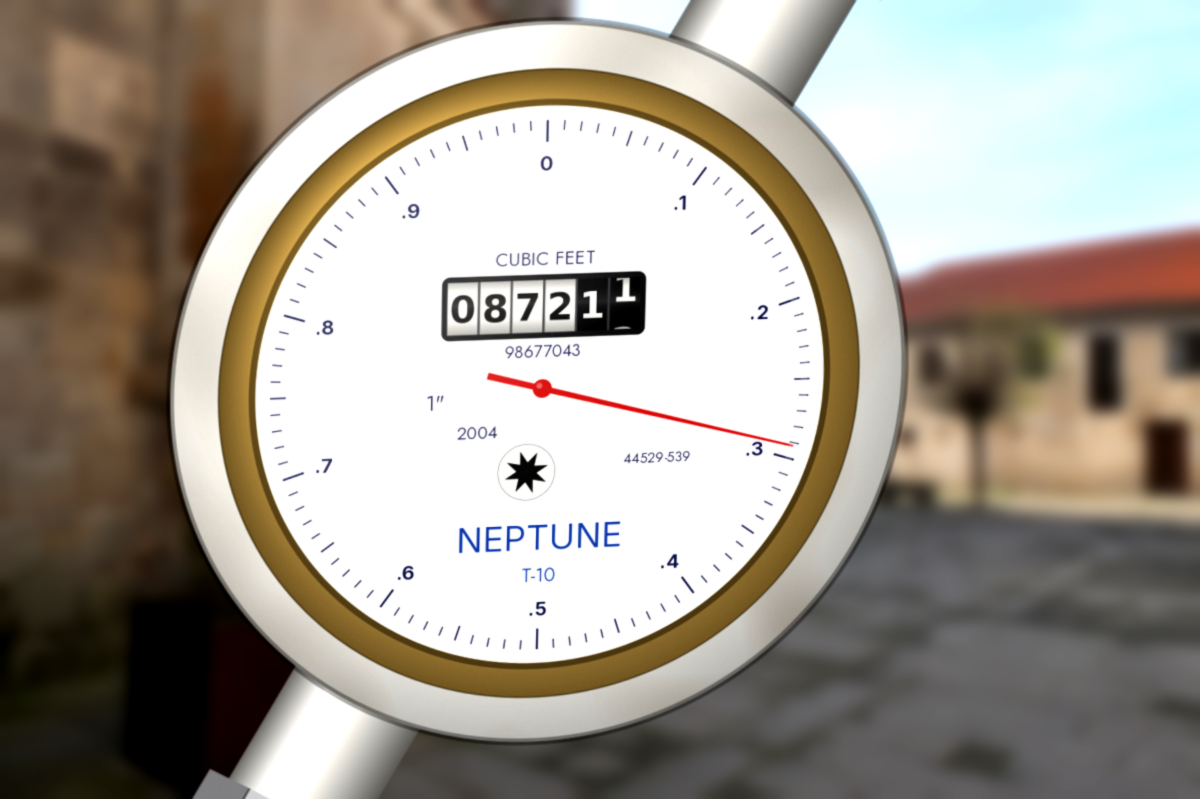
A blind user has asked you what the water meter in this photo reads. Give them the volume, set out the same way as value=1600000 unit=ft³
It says value=87211.29 unit=ft³
